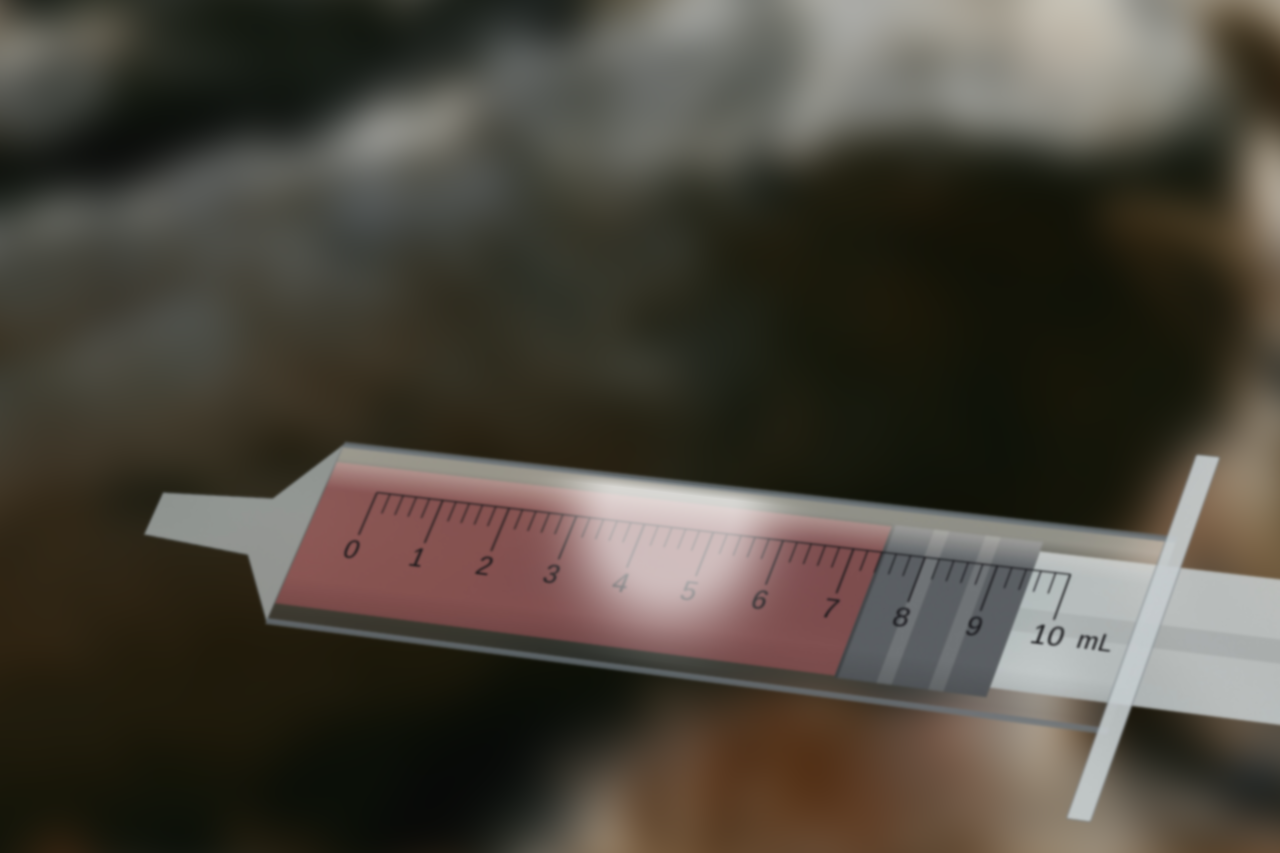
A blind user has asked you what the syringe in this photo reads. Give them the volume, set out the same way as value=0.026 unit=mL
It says value=7.4 unit=mL
